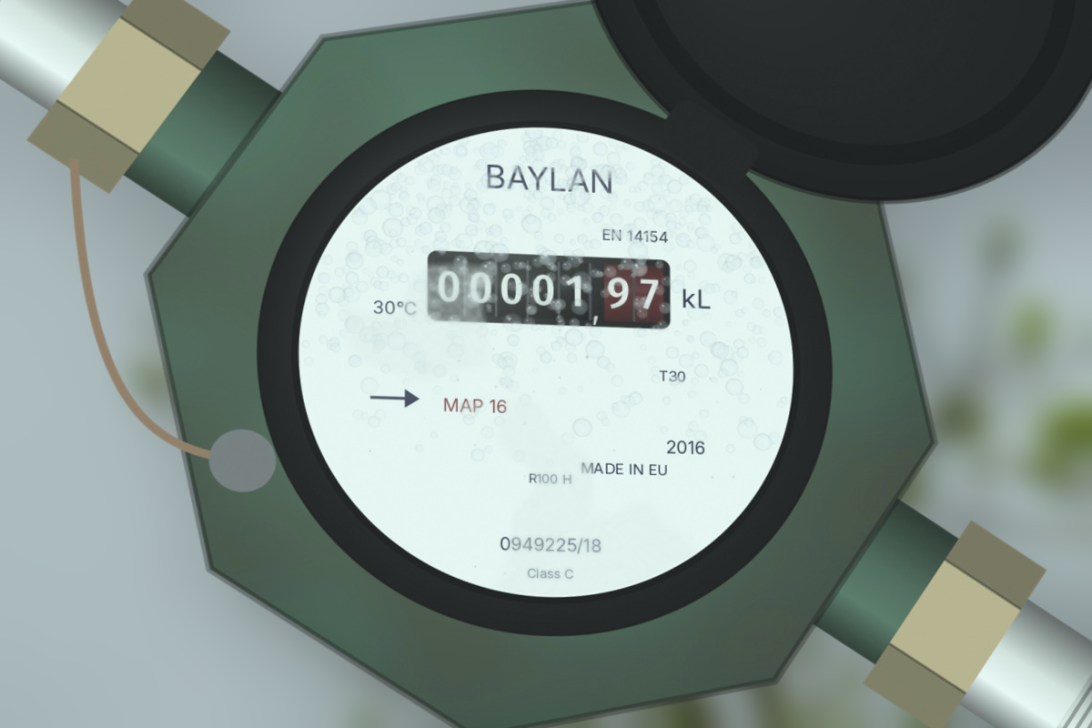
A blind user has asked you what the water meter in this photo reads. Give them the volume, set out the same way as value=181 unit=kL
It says value=1.97 unit=kL
